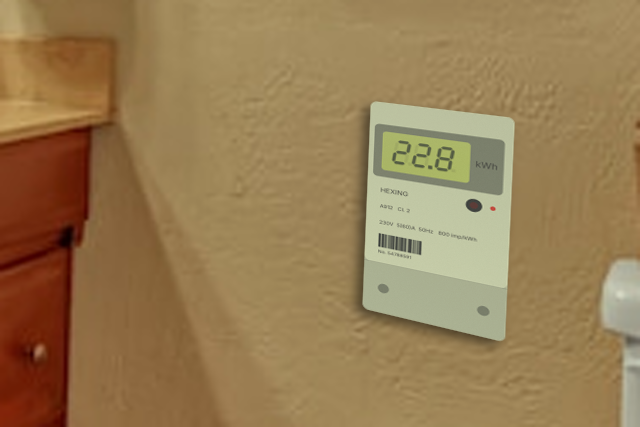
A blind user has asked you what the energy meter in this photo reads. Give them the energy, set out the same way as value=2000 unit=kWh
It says value=22.8 unit=kWh
